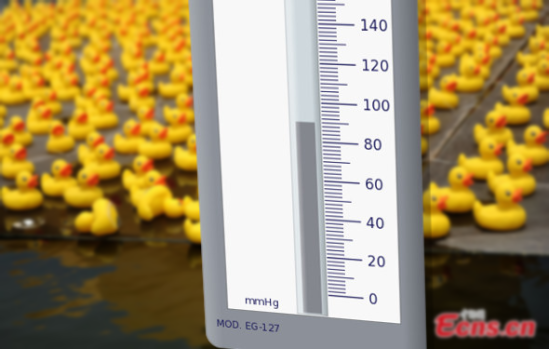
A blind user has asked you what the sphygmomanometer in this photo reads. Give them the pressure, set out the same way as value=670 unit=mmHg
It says value=90 unit=mmHg
